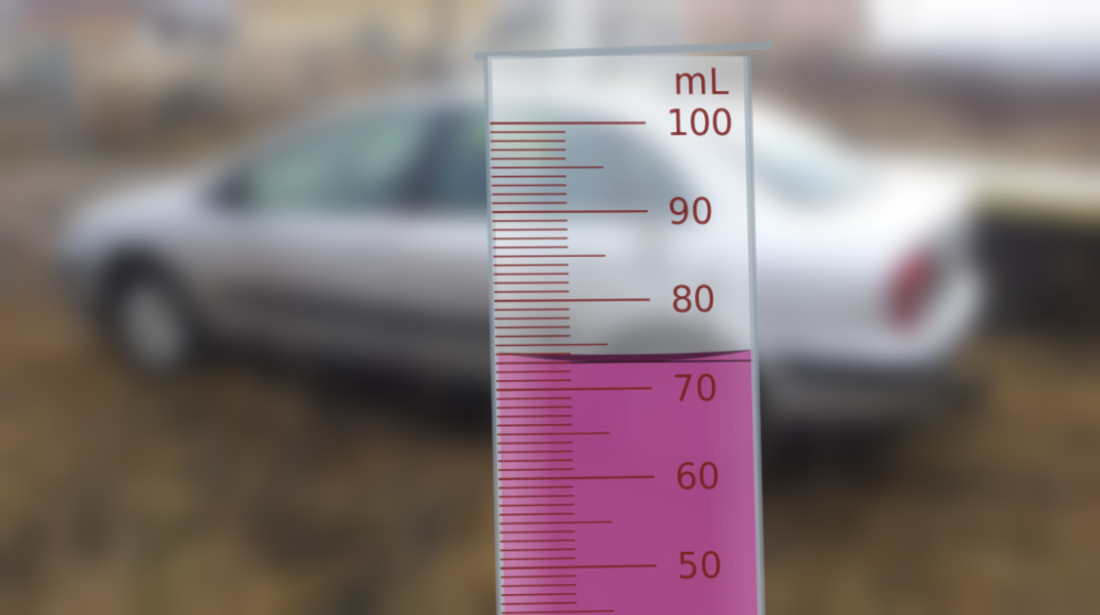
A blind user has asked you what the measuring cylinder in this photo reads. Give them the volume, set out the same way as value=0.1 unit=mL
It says value=73 unit=mL
